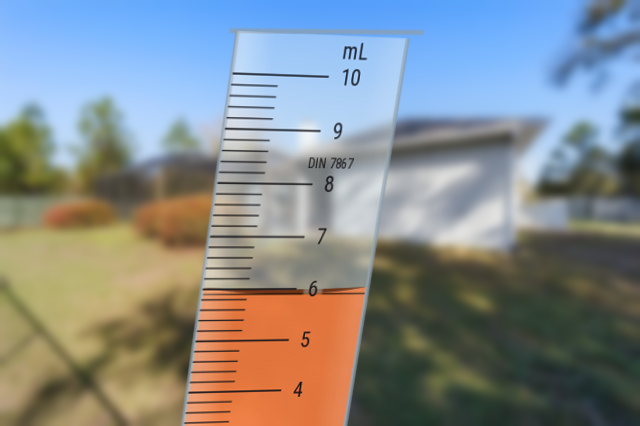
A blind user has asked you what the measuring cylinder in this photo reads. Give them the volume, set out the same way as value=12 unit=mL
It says value=5.9 unit=mL
